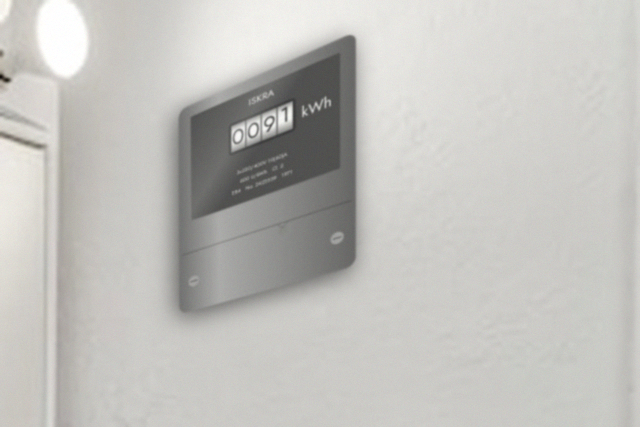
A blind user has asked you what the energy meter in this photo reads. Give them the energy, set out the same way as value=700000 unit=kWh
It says value=91 unit=kWh
